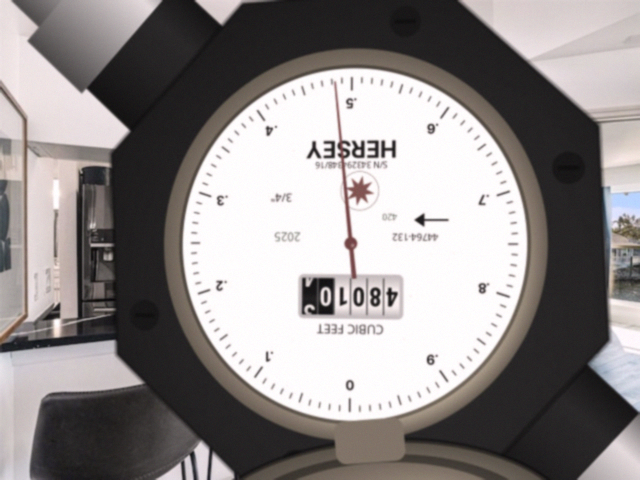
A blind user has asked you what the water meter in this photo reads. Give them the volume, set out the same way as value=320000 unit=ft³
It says value=480103.48 unit=ft³
